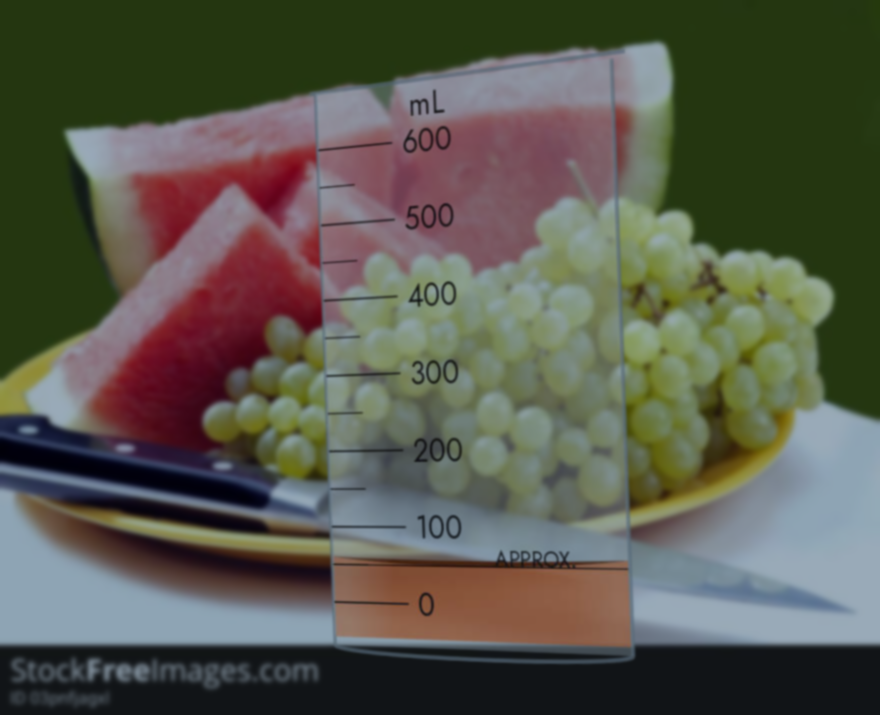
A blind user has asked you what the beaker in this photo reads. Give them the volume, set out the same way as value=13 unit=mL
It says value=50 unit=mL
